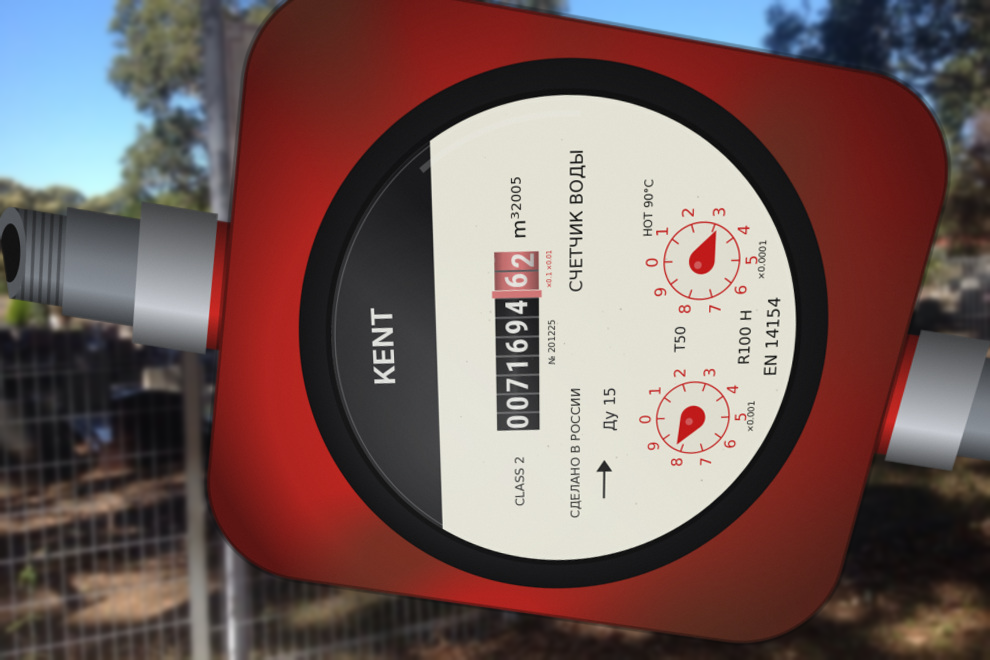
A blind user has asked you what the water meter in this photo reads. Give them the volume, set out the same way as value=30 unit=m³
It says value=71694.6183 unit=m³
